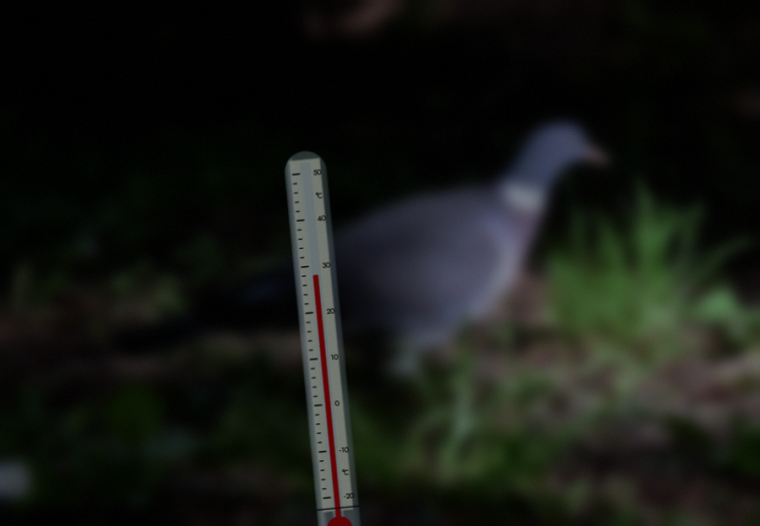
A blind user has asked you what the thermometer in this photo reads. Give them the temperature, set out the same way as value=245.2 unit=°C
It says value=28 unit=°C
